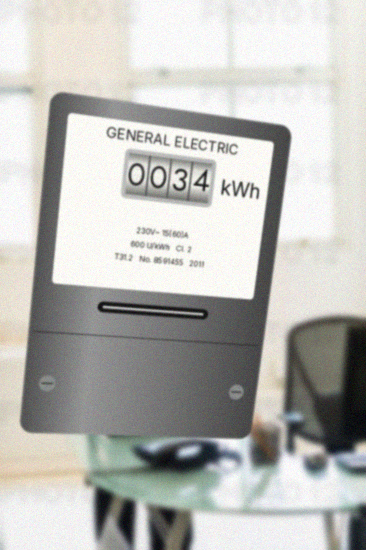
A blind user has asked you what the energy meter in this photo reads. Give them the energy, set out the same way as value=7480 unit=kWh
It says value=34 unit=kWh
